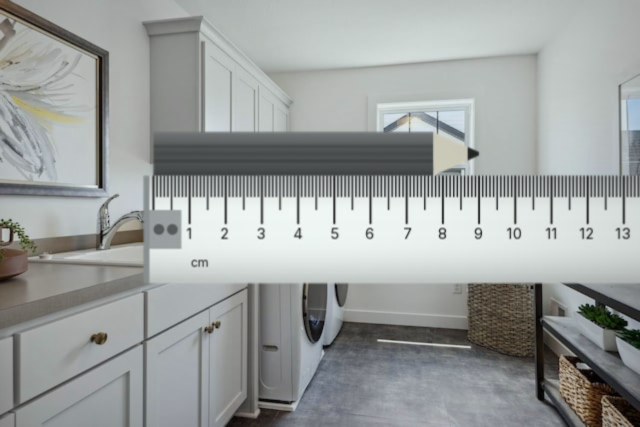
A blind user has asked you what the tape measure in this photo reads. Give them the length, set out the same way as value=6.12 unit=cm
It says value=9 unit=cm
